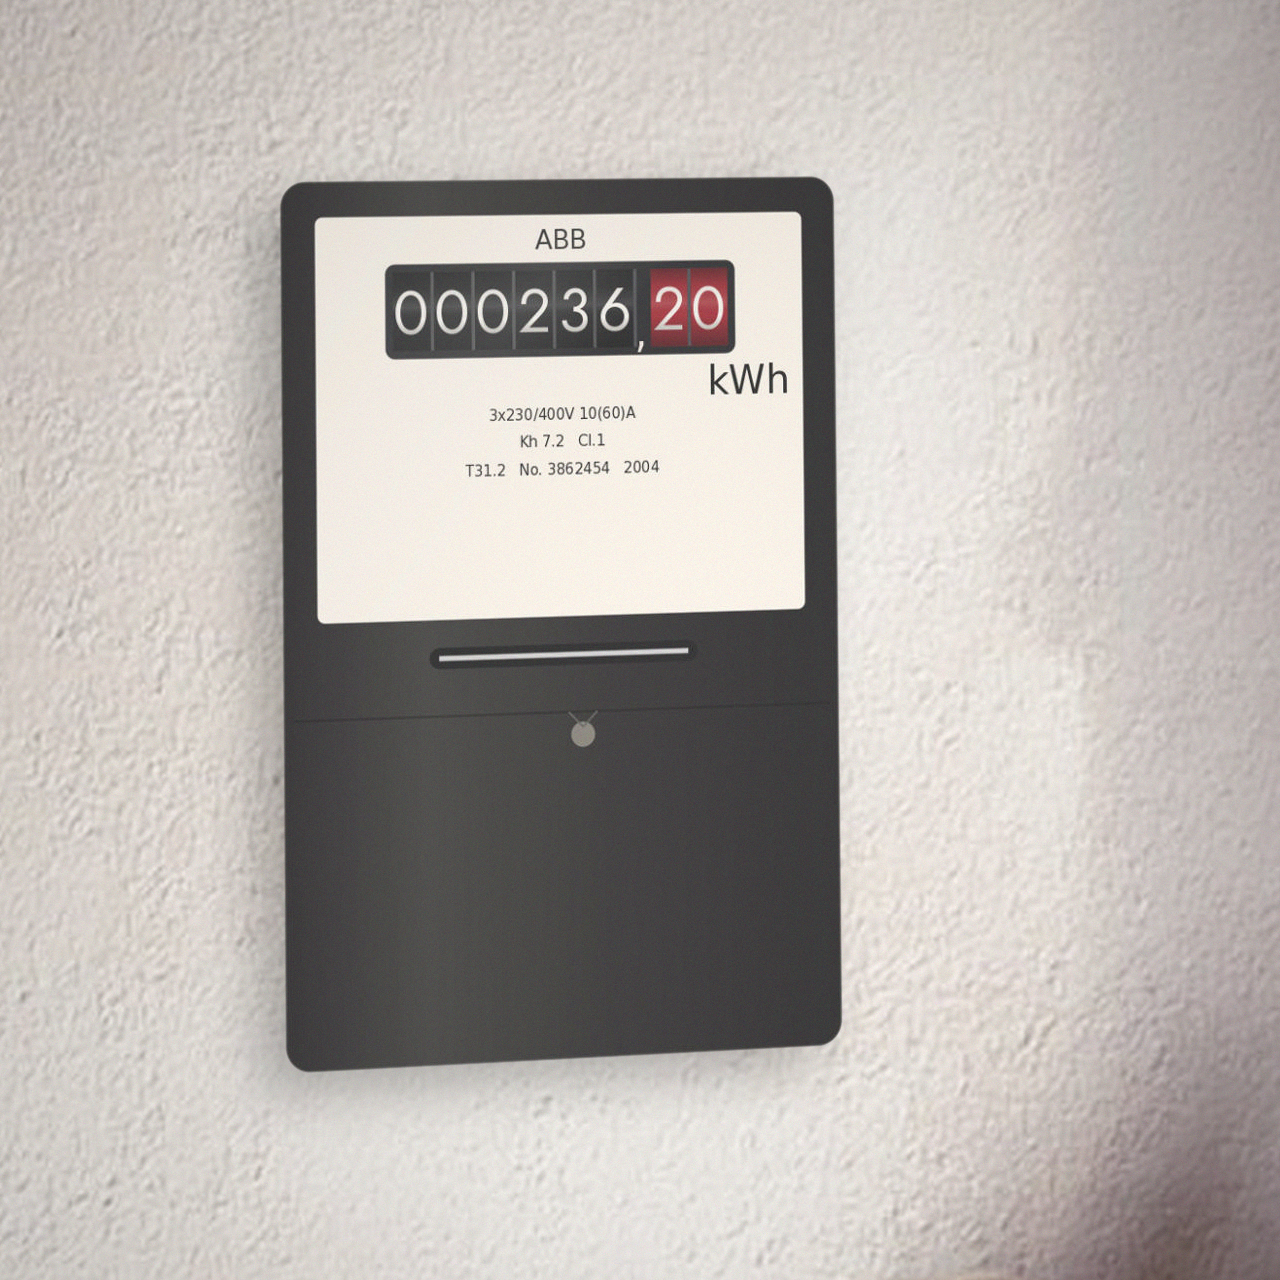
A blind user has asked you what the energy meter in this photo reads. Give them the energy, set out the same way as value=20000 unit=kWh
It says value=236.20 unit=kWh
